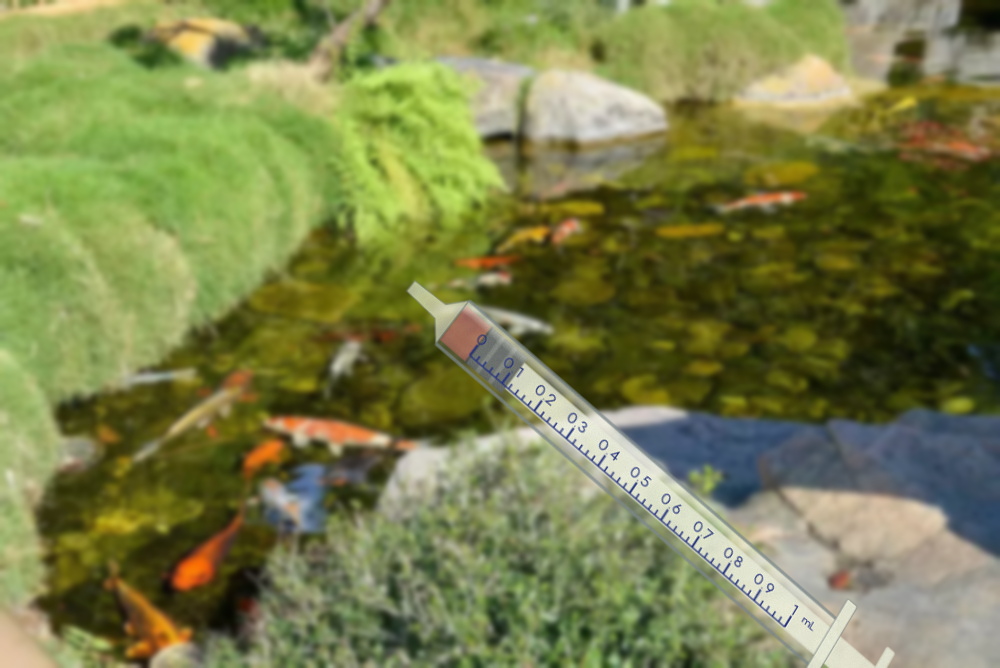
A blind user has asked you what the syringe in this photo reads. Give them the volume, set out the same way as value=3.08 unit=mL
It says value=0 unit=mL
